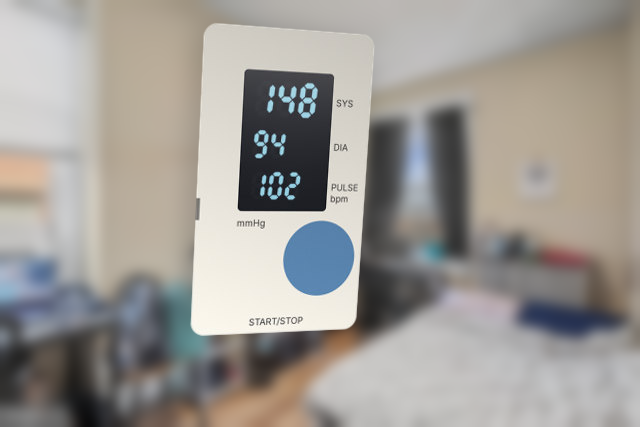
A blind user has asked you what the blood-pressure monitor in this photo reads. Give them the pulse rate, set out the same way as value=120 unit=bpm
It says value=102 unit=bpm
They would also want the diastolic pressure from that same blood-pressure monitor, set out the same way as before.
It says value=94 unit=mmHg
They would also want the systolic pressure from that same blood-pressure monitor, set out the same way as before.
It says value=148 unit=mmHg
